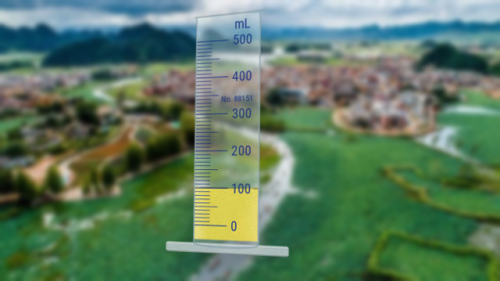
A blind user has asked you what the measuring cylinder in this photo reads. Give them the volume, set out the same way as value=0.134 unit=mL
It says value=100 unit=mL
